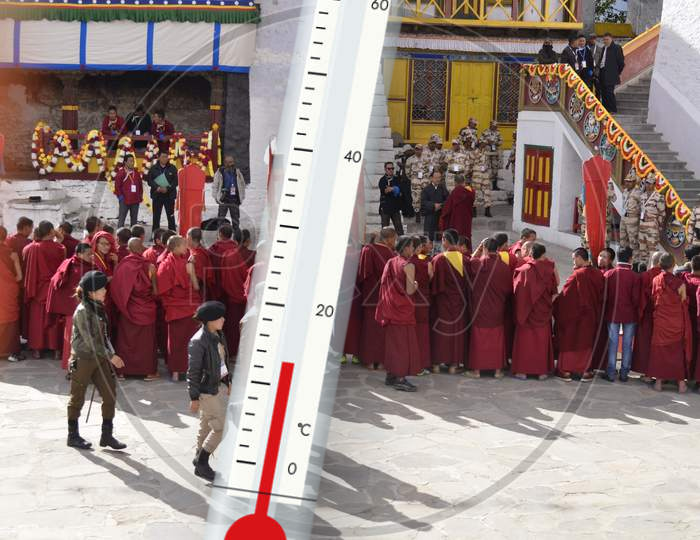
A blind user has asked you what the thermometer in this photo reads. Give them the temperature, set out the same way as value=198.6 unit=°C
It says value=13 unit=°C
